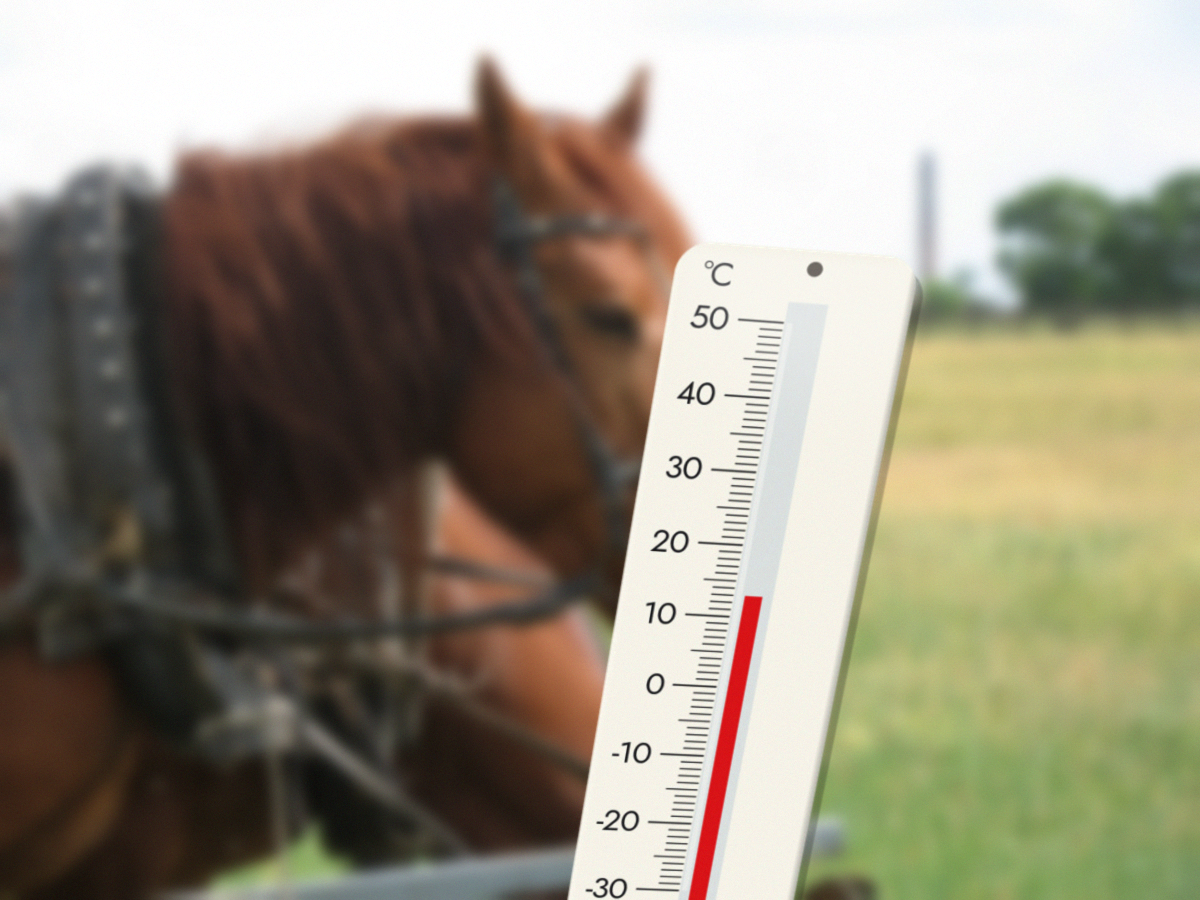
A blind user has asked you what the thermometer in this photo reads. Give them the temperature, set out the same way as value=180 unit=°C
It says value=13 unit=°C
